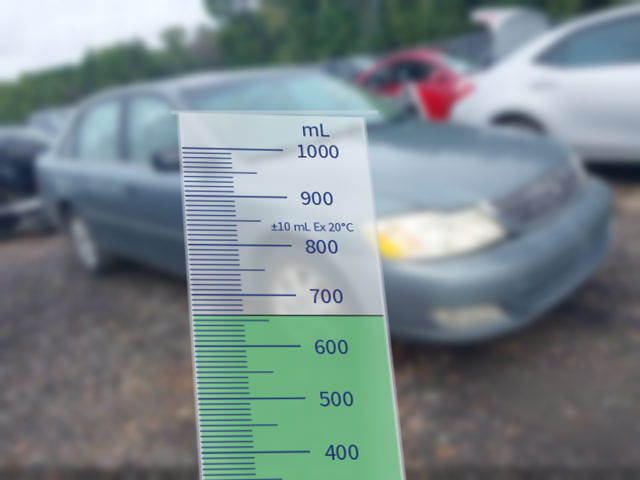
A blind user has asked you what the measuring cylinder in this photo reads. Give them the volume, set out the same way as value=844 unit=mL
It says value=660 unit=mL
